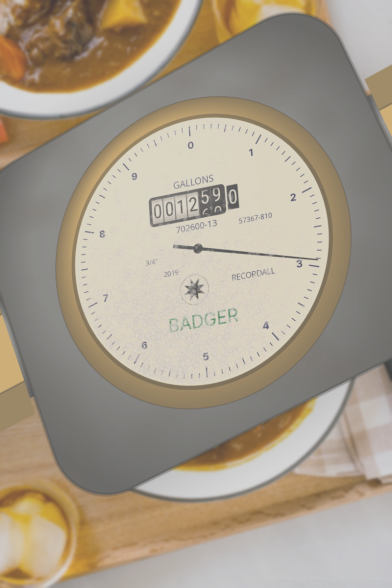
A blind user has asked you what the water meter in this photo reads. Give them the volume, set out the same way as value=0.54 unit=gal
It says value=12592.9 unit=gal
